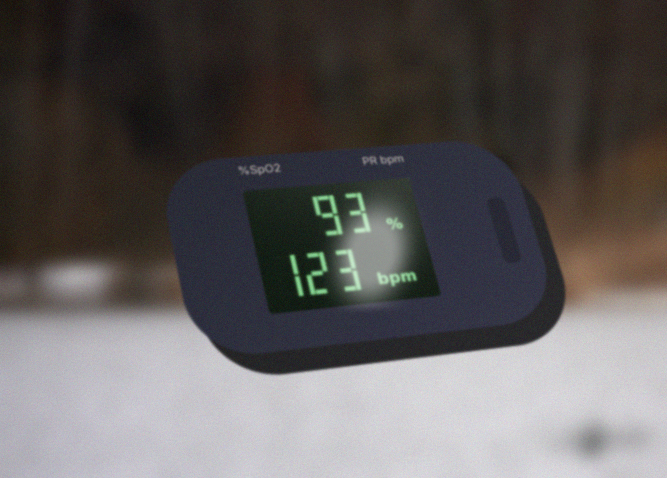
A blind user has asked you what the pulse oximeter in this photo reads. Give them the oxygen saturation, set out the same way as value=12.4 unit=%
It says value=93 unit=%
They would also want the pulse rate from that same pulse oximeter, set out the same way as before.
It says value=123 unit=bpm
